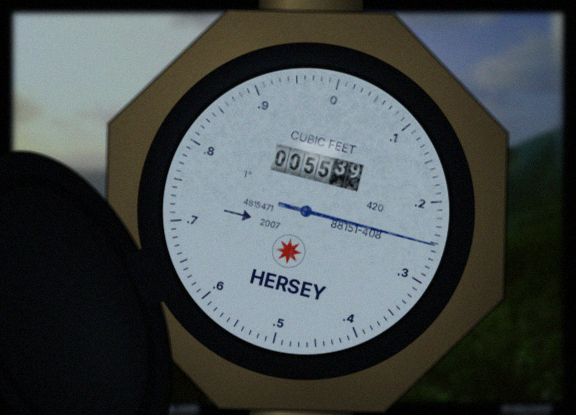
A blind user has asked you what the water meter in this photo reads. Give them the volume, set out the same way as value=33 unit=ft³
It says value=5539.25 unit=ft³
